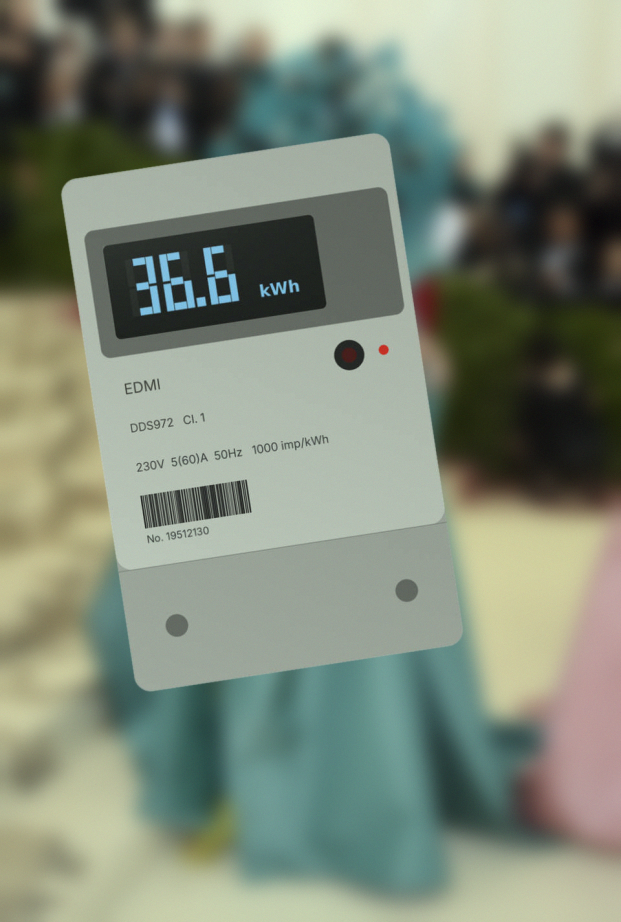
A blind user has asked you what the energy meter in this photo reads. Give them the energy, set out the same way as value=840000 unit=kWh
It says value=36.6 unit=kWh
